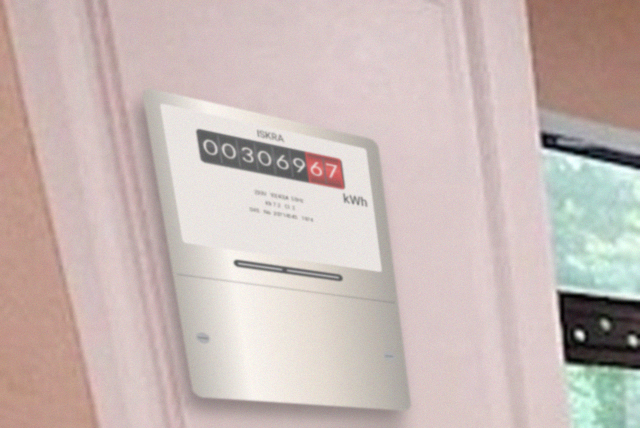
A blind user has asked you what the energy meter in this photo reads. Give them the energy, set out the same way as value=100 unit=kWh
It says value=3069.67 unit=kWh
